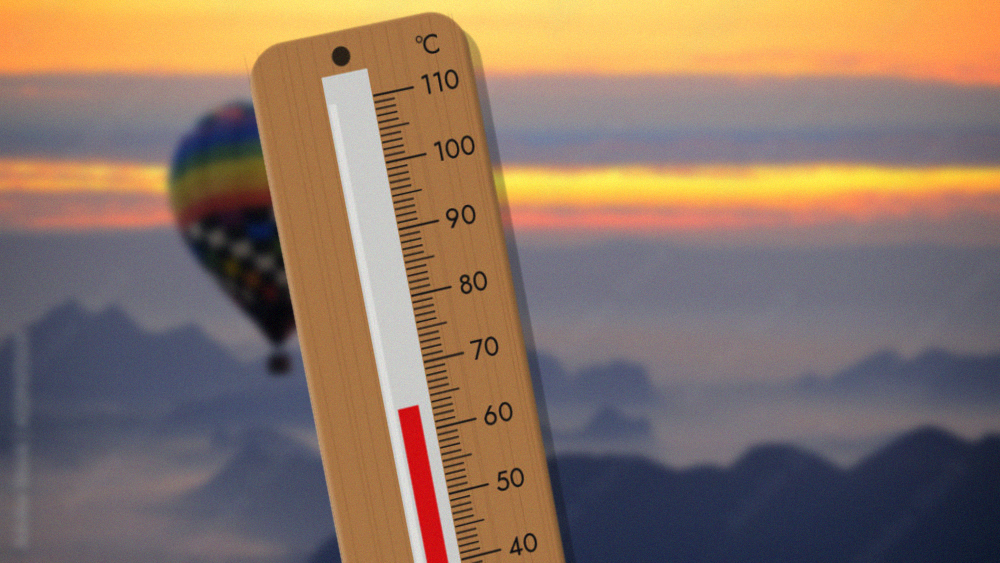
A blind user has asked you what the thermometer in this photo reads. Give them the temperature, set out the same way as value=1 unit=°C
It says value=64 unit=°C
